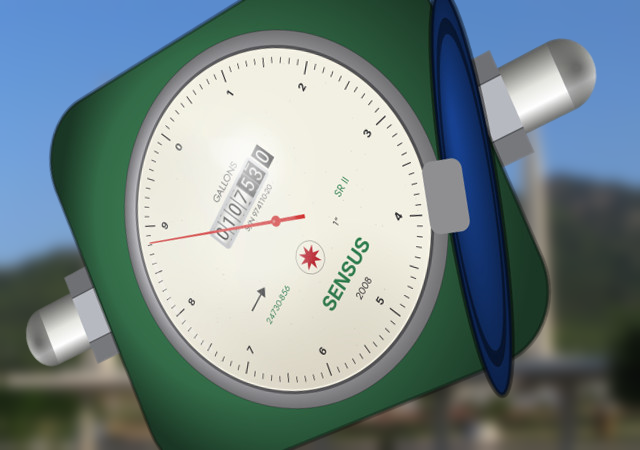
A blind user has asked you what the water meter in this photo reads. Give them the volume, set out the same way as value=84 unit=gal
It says value=107528.8 unit=gal
